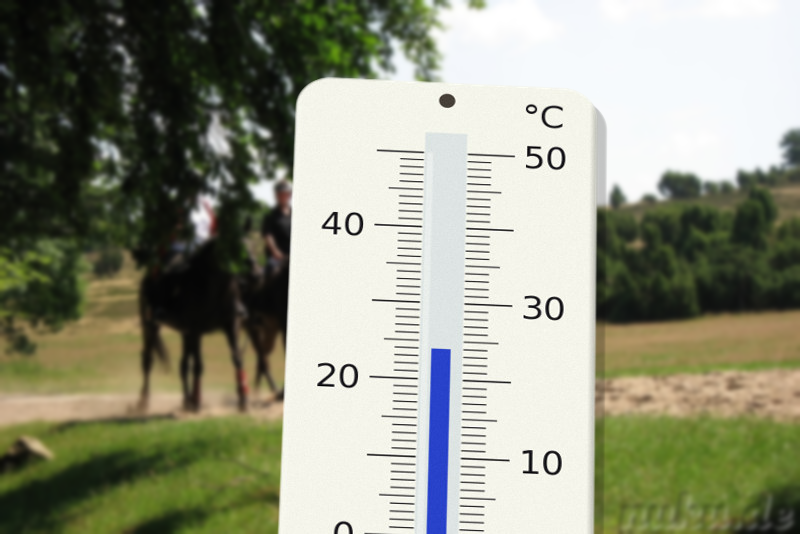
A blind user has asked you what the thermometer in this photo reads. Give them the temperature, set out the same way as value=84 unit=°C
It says value=24 unit=°C
